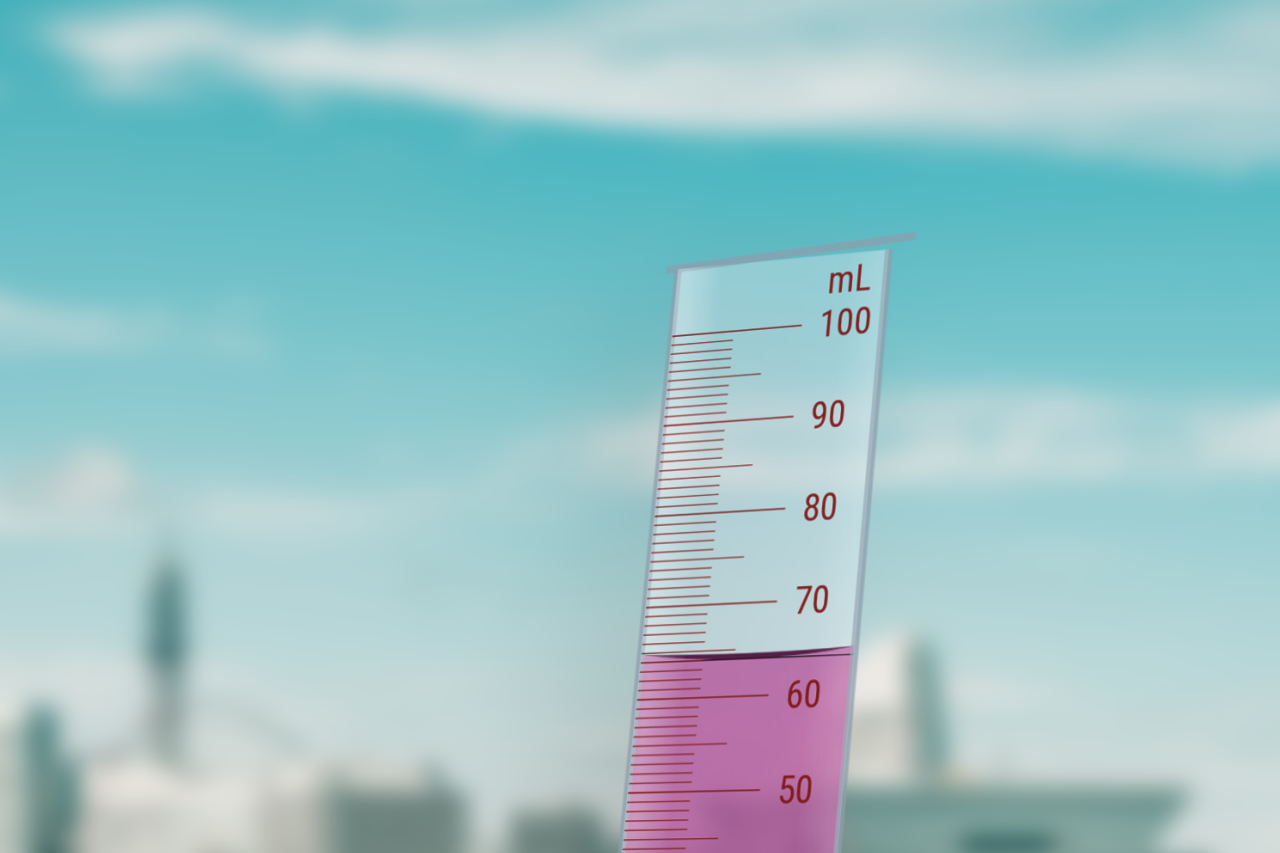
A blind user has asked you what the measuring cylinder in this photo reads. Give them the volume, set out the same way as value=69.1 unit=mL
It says value=64 unit=mL
